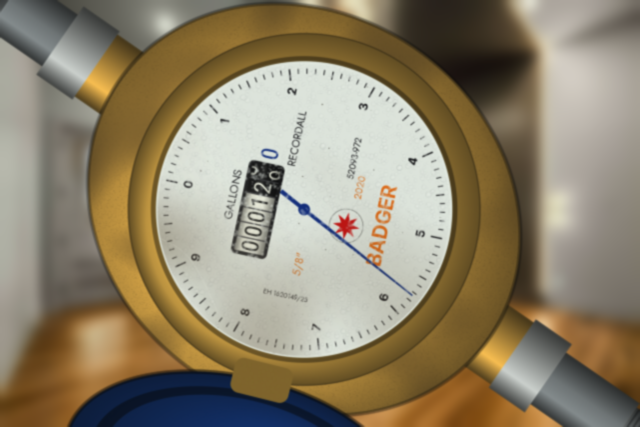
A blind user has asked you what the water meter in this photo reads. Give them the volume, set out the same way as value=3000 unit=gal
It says value=1285.7 unit=gal
